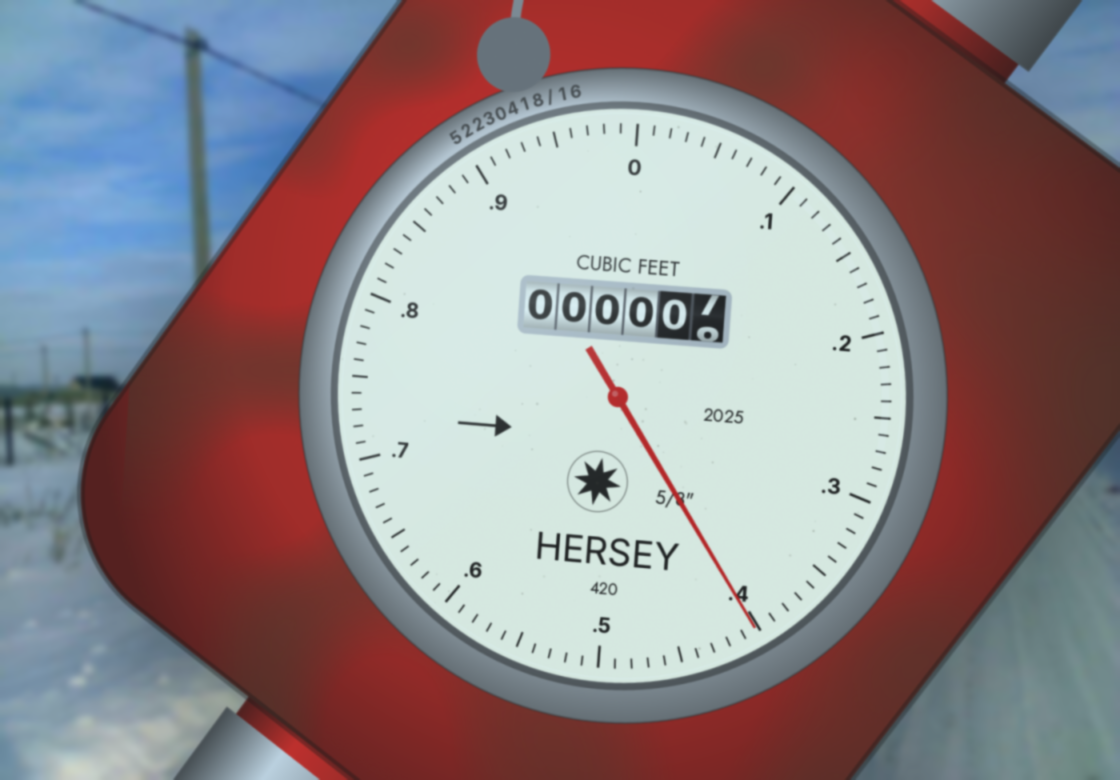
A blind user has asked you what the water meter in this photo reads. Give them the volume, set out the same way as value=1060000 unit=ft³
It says value=7.40 unit=ft³
